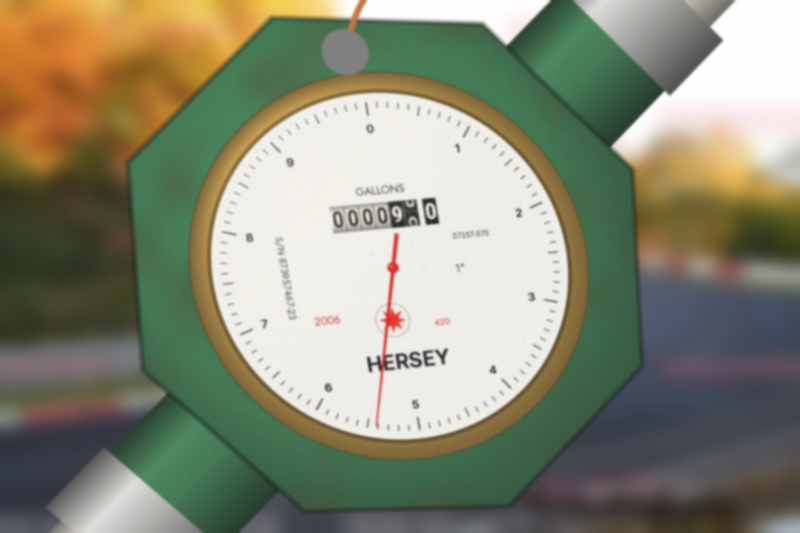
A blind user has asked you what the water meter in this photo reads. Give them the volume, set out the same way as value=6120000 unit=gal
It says value=985.4 unit=gal
